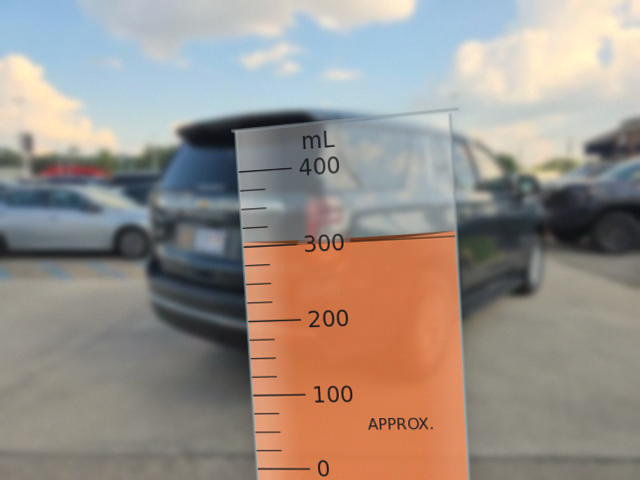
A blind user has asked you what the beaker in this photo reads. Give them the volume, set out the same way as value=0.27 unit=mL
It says value=300 unit=mL
